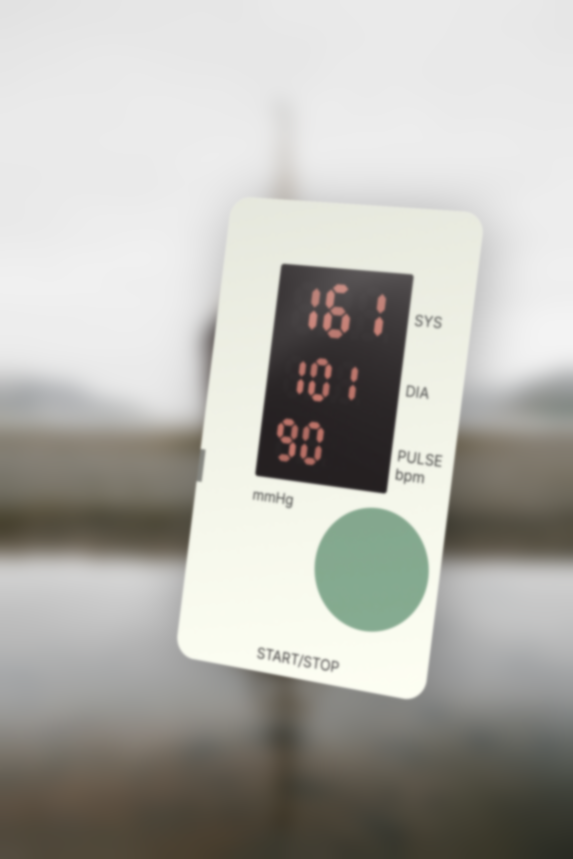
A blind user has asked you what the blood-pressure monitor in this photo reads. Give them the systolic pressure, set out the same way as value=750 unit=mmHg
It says value=161 unit=mmHg
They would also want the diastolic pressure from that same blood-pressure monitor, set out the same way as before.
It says value=101 unit=mmHg
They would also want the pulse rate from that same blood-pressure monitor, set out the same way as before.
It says value=90 unit=bpm
